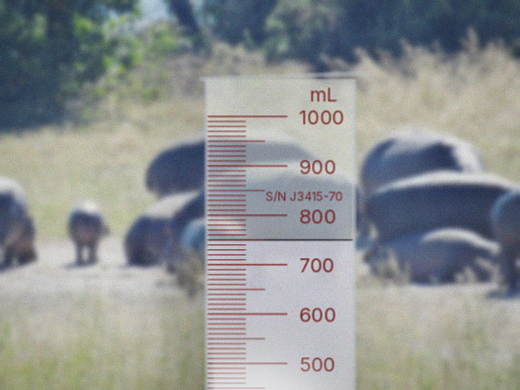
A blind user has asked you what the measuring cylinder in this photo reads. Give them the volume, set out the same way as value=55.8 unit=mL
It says value=750 unit=mL
